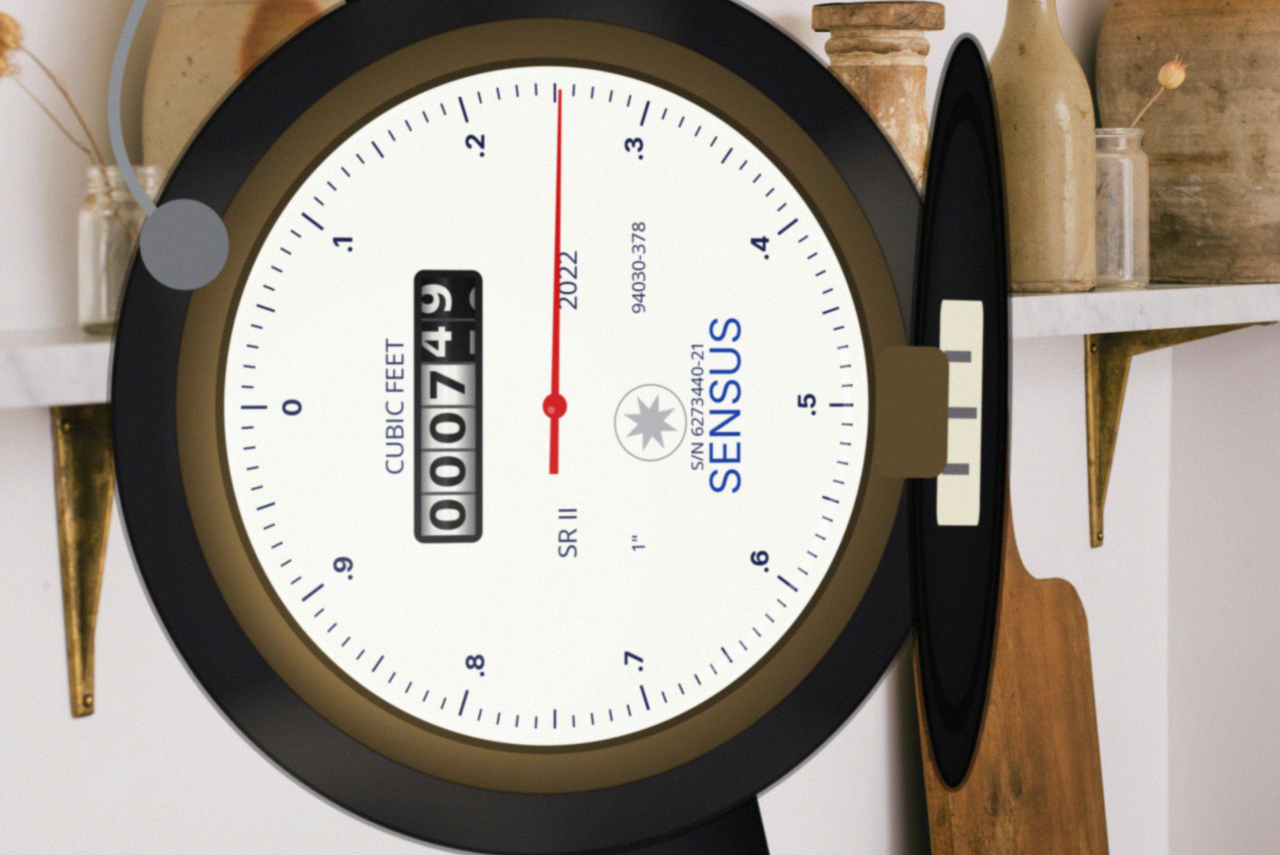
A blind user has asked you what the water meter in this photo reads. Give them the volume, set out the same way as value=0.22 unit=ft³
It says value=749.25 unit=ft³
